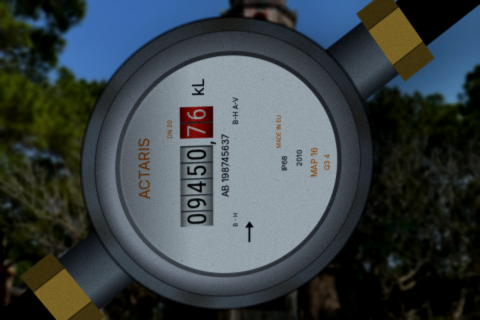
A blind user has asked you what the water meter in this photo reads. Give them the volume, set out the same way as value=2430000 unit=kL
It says value=9450.76 unit=kL
